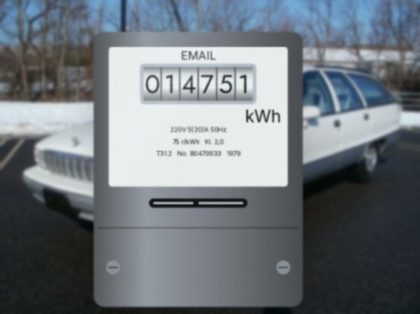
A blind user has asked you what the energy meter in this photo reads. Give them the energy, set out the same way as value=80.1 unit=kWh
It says value=14751 unit=kWh
